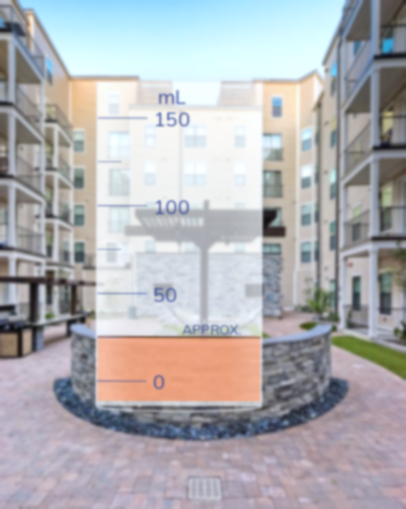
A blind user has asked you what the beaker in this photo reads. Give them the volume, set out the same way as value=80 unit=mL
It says value=25 unit=mL
